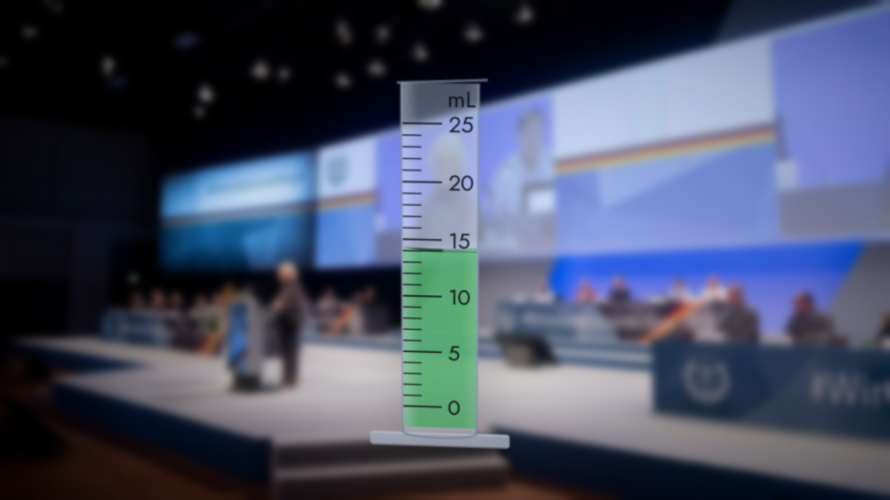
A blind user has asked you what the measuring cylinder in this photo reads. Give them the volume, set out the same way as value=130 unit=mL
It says value=14 unit=mL
